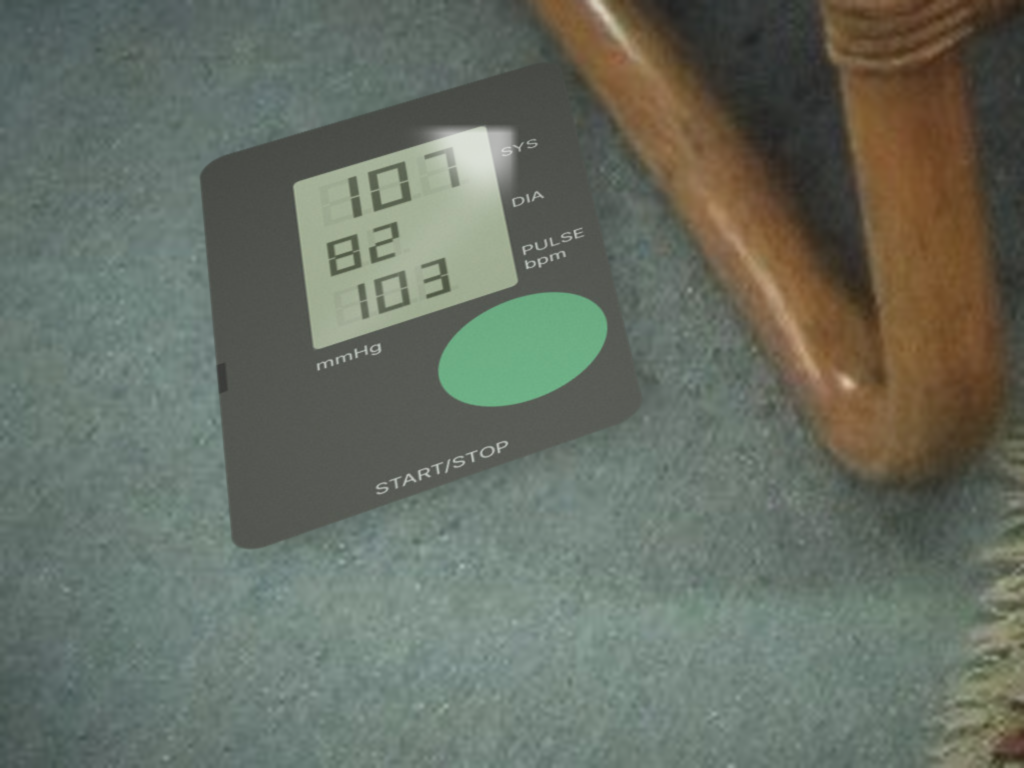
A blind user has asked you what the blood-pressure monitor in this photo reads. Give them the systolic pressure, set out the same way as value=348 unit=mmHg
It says value=107 unit=mmHg
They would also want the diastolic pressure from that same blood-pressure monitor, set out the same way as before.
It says value=82 unit=mmHg
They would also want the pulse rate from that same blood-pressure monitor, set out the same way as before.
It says value=103 unit=bpm
